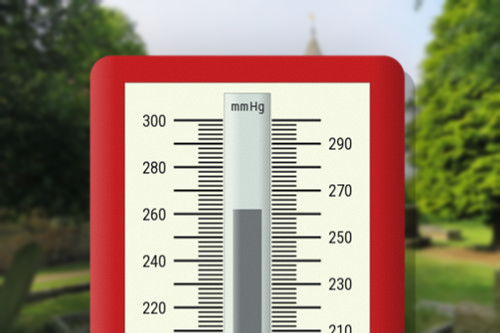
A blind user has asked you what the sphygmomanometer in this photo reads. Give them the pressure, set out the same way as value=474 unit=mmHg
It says value=262 unit=mmHg
